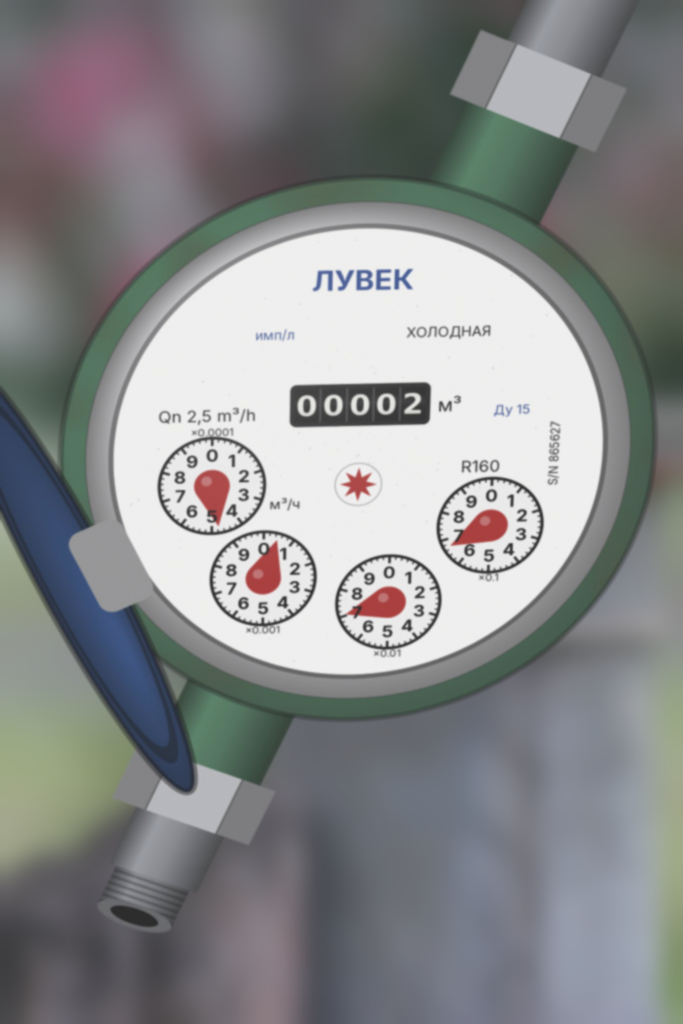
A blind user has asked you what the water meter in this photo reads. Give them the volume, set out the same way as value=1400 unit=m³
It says value=2.6704 unit=m³
